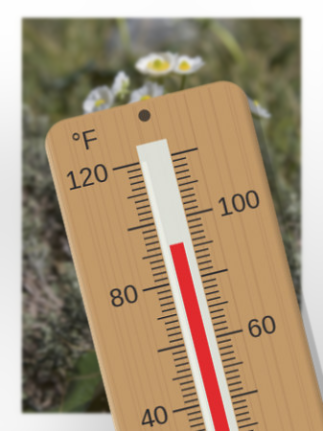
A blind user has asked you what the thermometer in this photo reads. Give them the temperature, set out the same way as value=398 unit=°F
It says value=92 unit=°F
